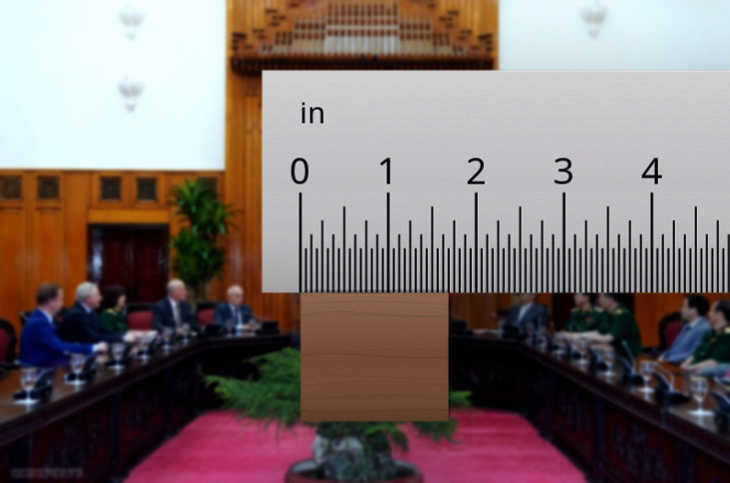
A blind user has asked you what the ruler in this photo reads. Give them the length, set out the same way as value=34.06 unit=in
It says value=1.6875 unit=in
